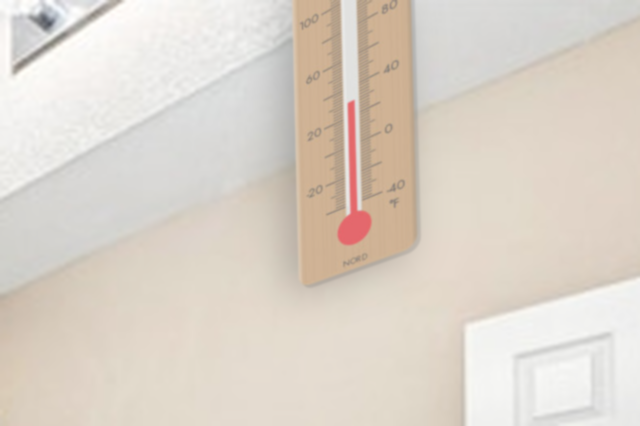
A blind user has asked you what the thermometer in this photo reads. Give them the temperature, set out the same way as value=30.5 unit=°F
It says value=30 unit=°F
